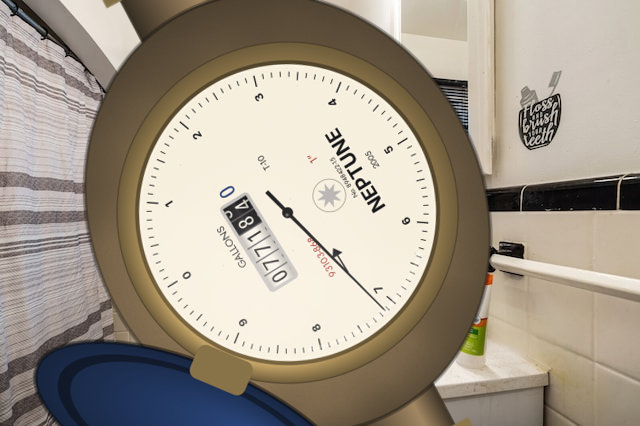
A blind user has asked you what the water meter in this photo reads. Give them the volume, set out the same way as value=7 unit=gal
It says value=771837.1 unit=gal
